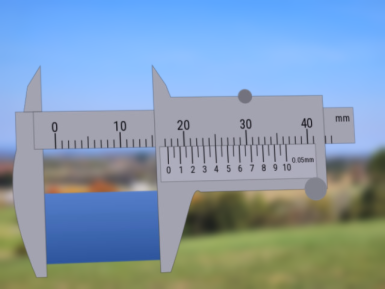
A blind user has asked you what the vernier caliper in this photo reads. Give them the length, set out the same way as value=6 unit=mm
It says value=17.4 unit=mm
